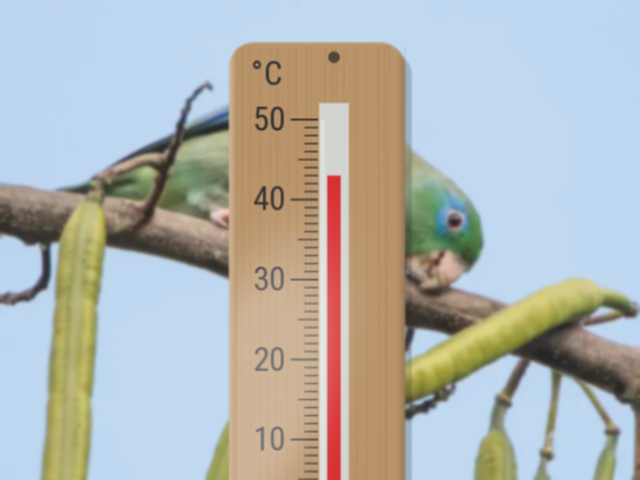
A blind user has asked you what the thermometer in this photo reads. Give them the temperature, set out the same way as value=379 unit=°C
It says value=43 unit=°C
